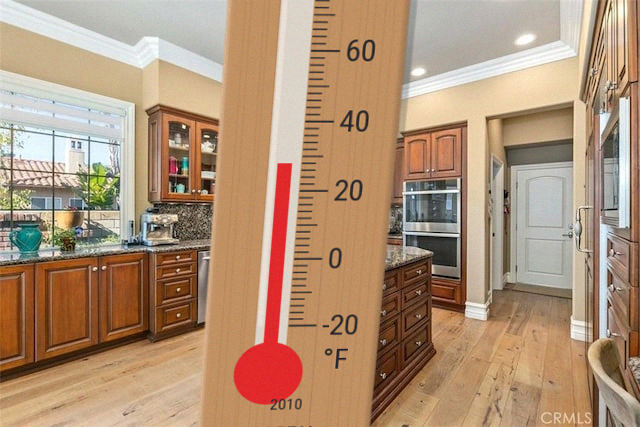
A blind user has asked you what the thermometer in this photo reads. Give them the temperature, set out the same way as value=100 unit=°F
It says value=28 unit=°F
